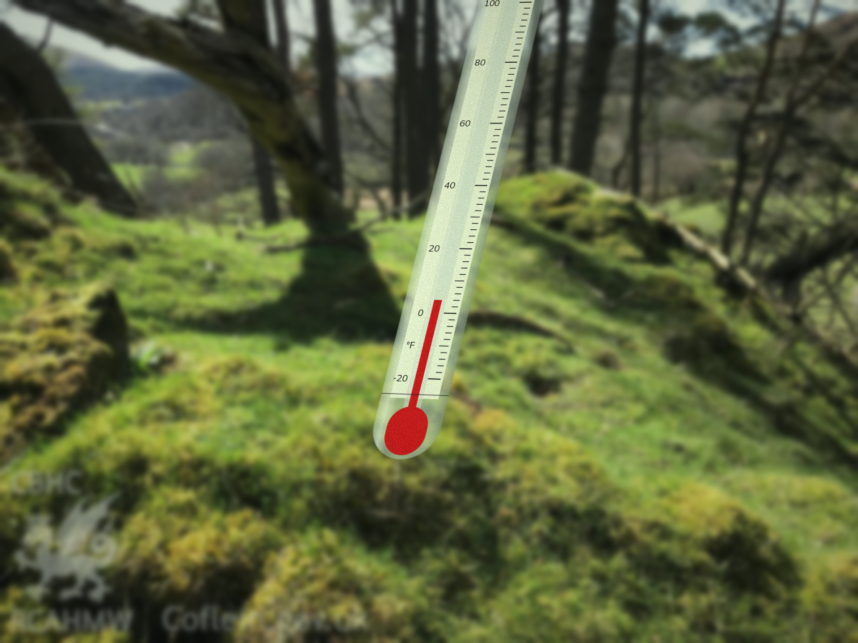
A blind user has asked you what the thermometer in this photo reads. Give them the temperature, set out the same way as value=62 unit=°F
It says value=4 unit=°F
